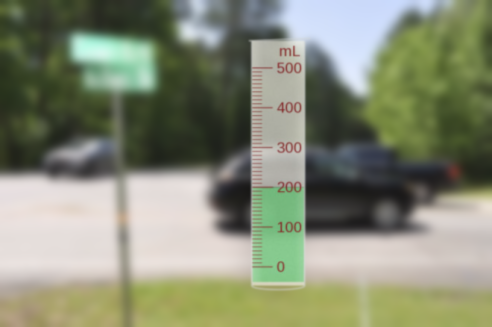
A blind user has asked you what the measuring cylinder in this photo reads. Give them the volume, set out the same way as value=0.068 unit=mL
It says value=200 unit=mL
